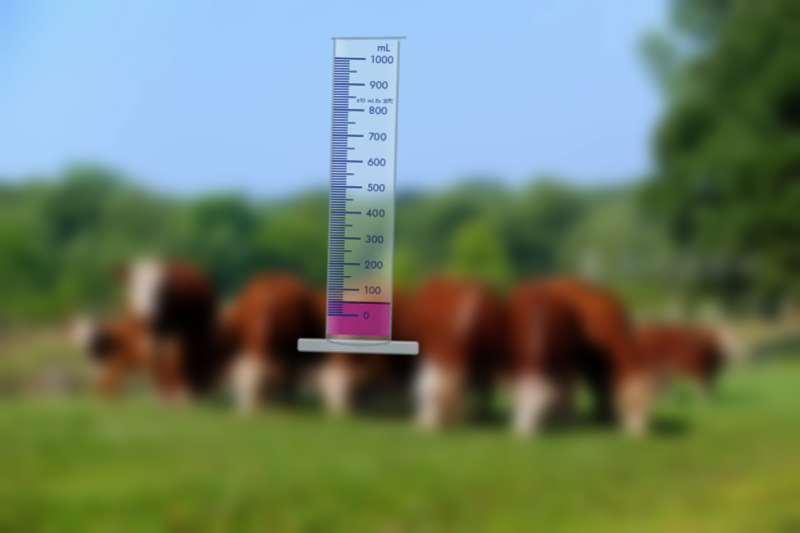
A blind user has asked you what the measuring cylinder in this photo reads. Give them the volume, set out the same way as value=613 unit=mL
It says value=50 unit=mL
